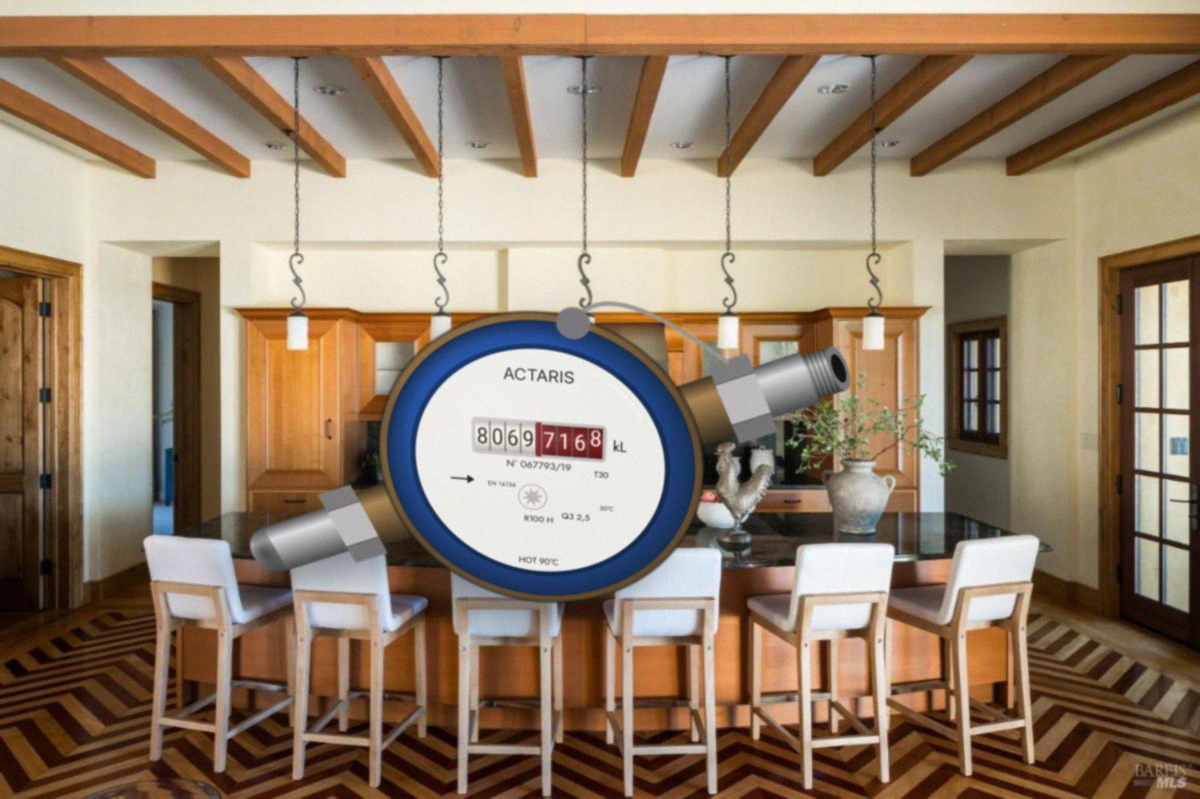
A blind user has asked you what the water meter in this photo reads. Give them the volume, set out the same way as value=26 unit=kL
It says value=8069.7168 unit=kL
